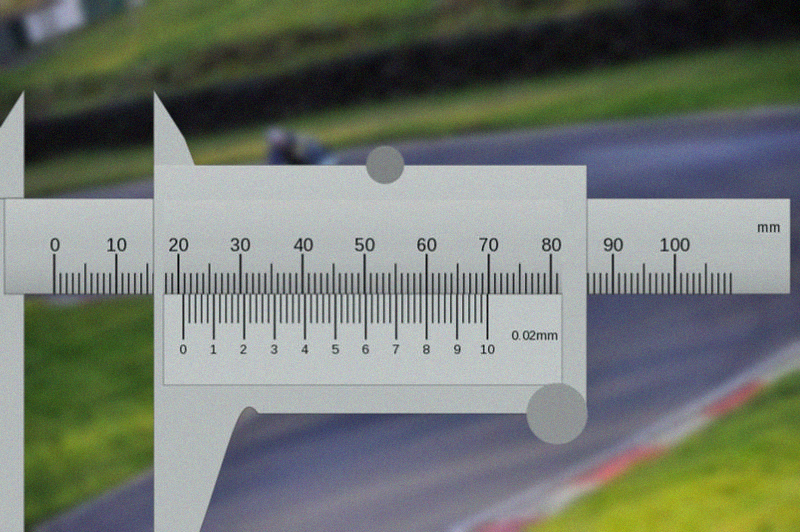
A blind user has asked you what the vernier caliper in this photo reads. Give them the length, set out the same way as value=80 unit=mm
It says value=20.8 unit=mm
